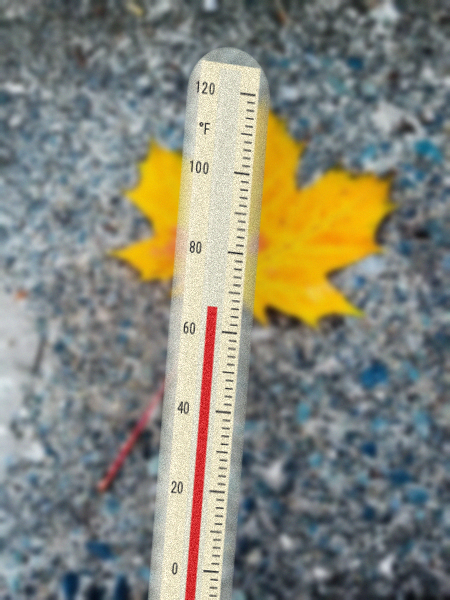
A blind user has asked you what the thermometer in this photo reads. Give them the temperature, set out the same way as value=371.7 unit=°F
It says value=66 unit=°F
